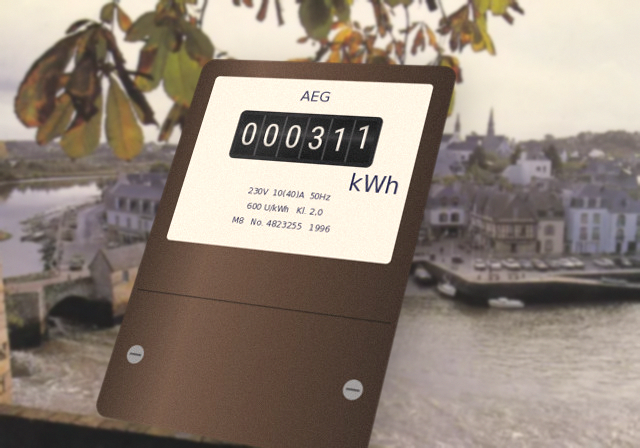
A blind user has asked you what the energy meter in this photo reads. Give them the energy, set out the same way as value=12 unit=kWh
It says value=311 unit=kWh
